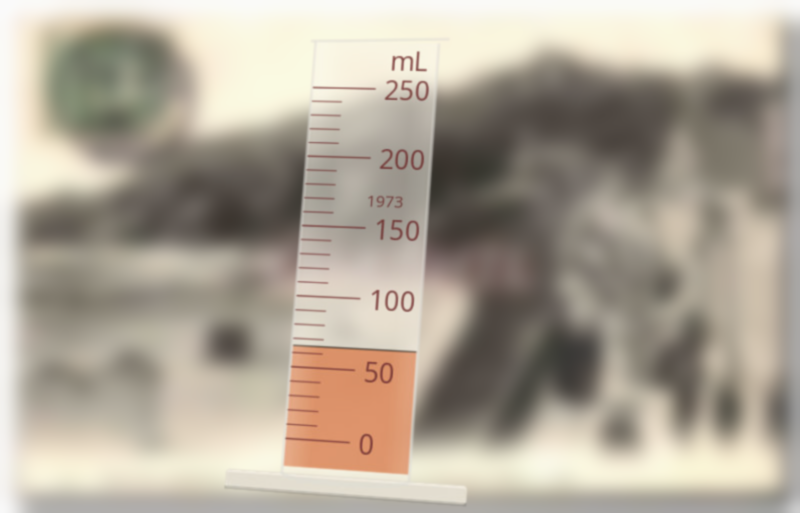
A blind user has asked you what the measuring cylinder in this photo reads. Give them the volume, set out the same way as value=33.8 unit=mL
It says value=65 unit=mL
